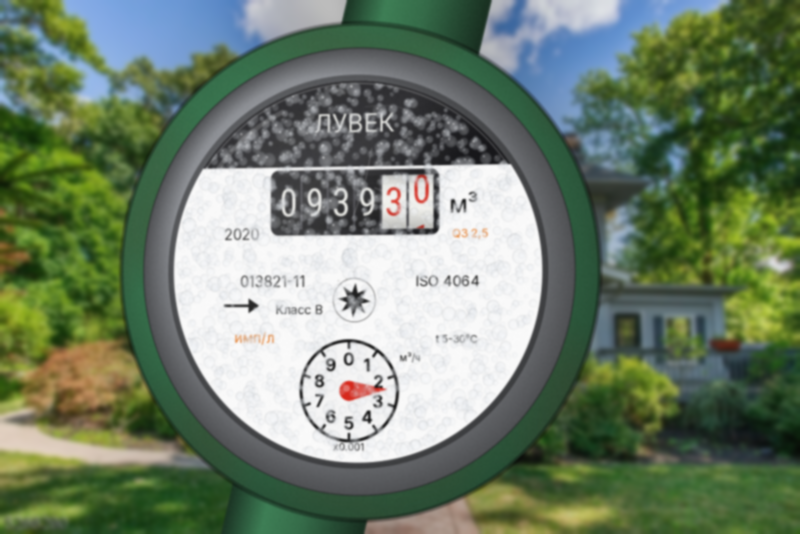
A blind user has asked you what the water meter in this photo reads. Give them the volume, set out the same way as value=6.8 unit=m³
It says value=939.302 unit=m³
